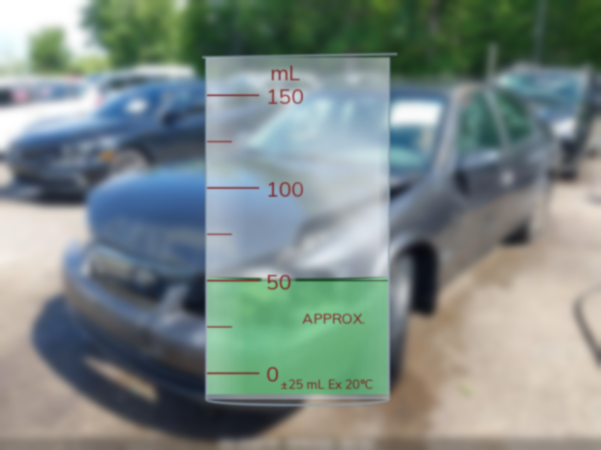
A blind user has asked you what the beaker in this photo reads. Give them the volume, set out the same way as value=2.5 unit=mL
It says value=50 unit=mL
